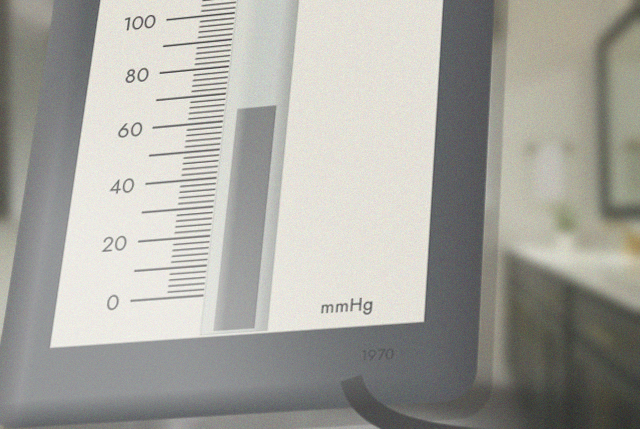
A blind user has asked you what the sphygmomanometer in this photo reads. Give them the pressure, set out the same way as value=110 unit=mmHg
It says value=64 unit=mmHg
